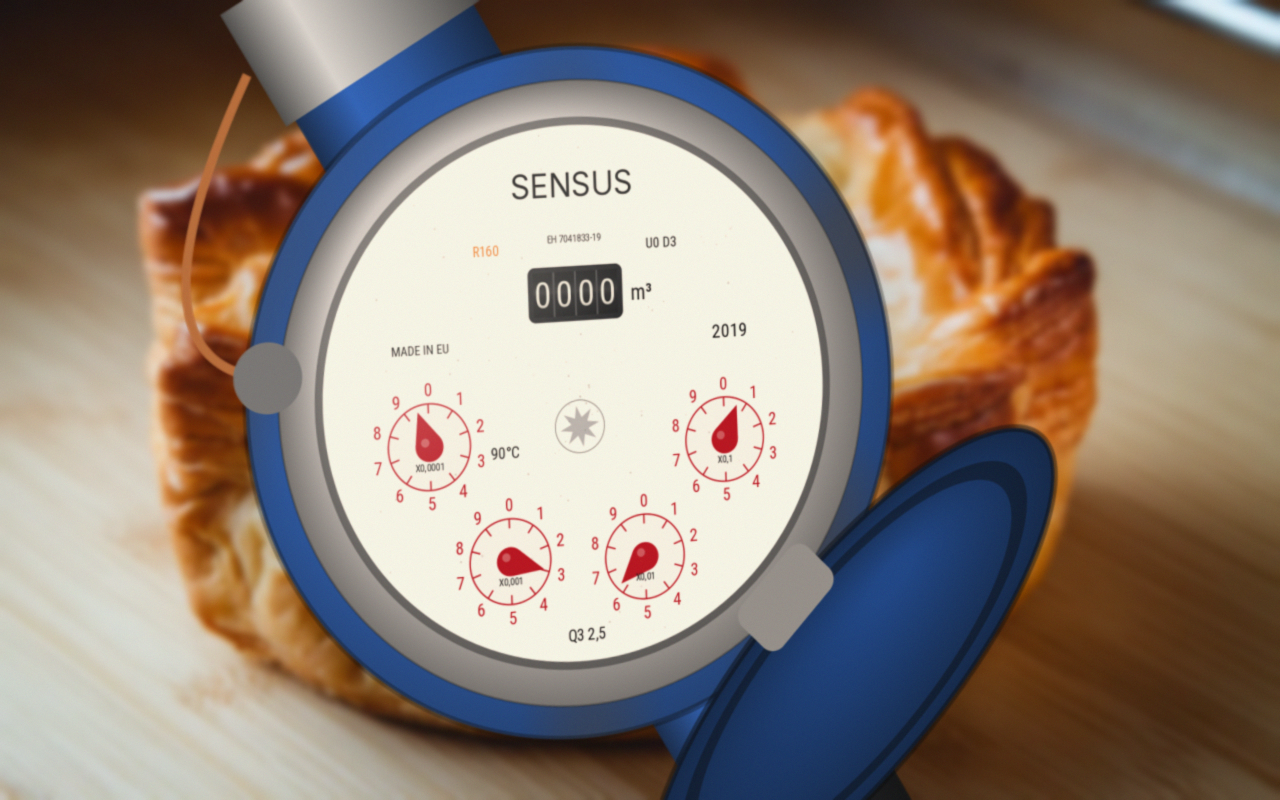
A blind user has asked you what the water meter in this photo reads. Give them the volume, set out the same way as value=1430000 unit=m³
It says value=0.0629 unit=m³
